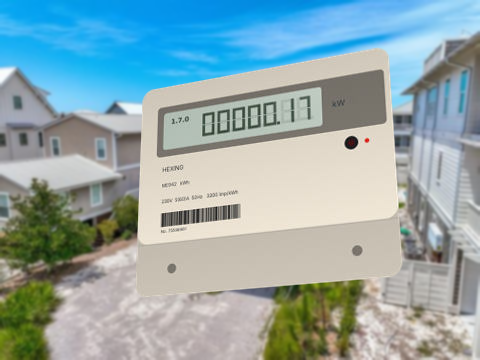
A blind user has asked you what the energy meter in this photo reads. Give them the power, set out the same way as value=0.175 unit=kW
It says value=0.17 unit=kW
